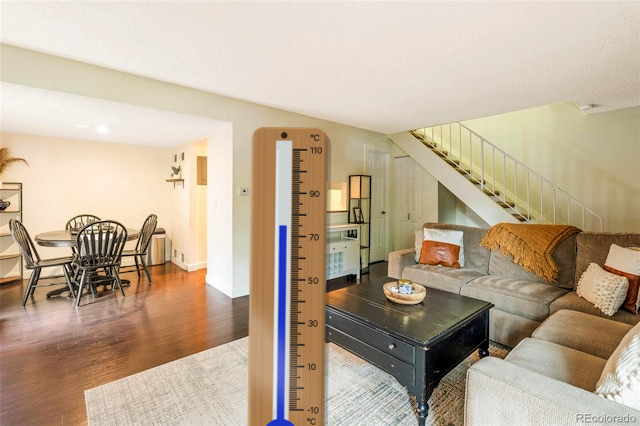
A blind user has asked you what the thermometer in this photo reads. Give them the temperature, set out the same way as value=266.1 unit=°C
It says value=75 unit=°C
